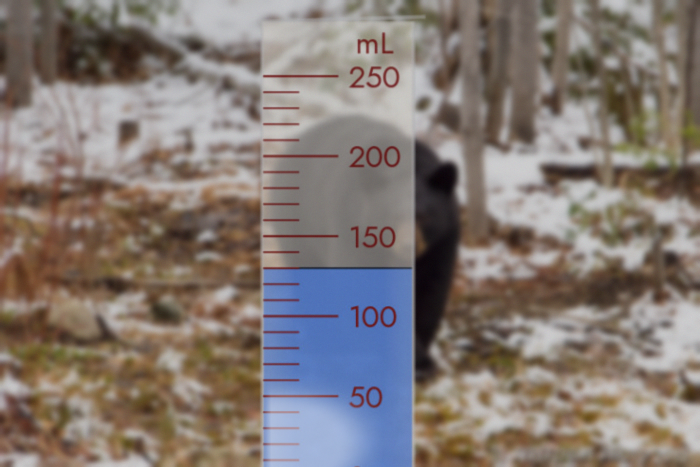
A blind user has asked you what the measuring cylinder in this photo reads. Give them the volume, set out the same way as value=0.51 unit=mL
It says value=130 unit=mL
